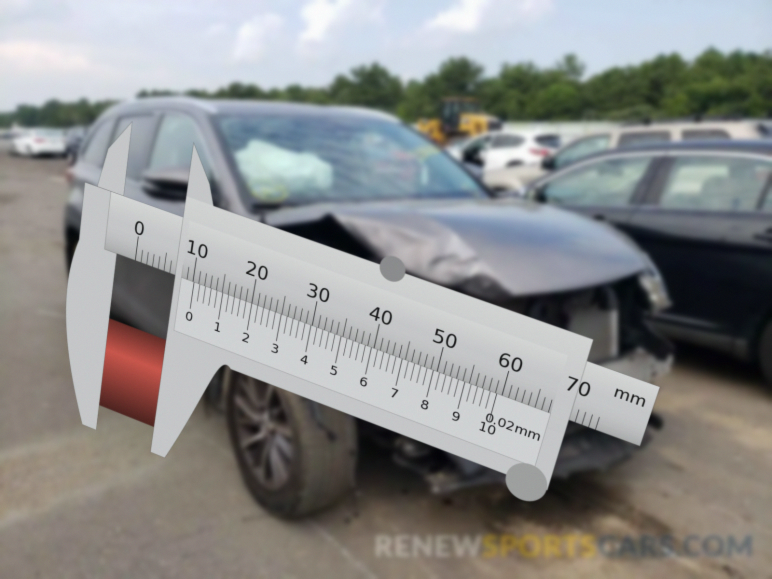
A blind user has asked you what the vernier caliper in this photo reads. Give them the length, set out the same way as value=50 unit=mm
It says value=10.2 unit=mm
